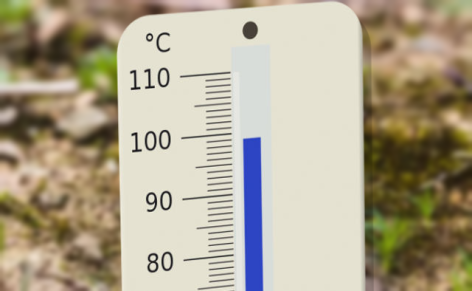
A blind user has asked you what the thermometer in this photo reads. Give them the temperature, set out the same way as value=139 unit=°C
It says value=99 unit=°C
